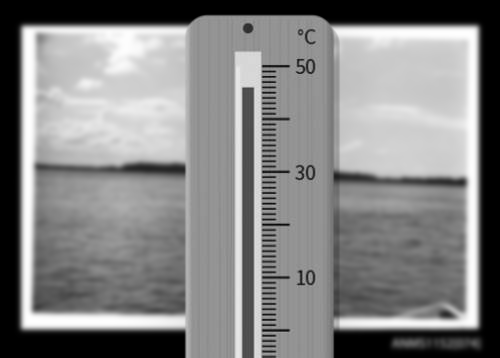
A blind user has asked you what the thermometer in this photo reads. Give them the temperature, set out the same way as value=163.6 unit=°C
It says value=46 unit=°C
